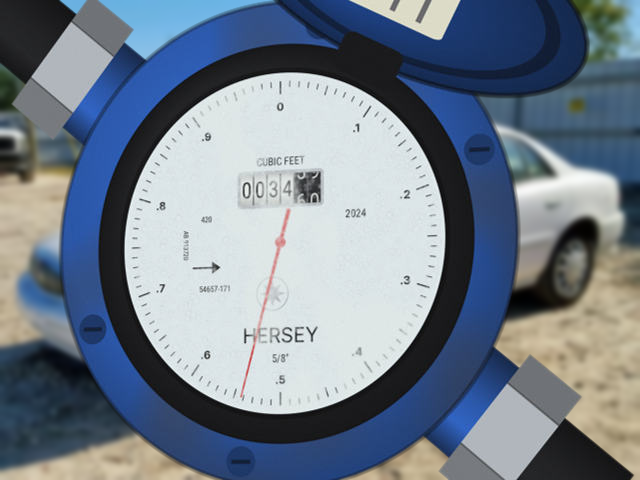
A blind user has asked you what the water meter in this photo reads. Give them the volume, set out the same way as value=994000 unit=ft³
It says value=3459.54 unit=ft³
